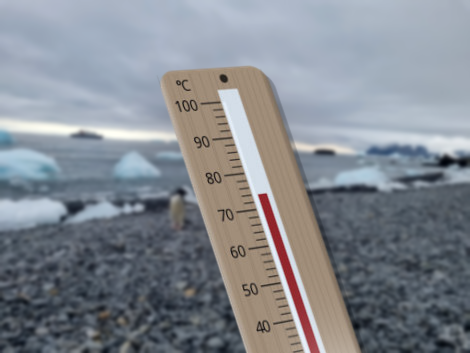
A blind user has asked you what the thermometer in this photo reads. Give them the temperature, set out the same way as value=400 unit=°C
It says value=74 unit=°C
